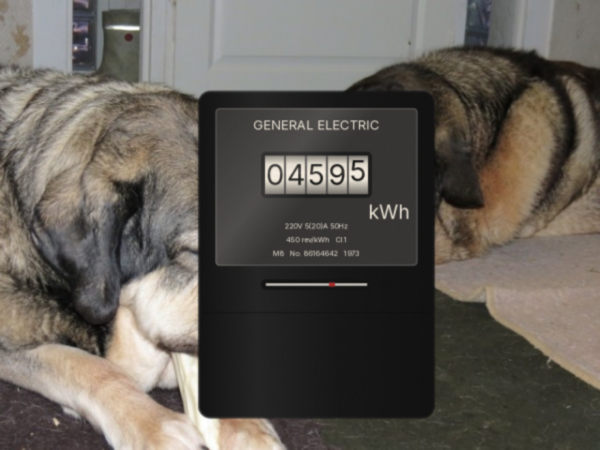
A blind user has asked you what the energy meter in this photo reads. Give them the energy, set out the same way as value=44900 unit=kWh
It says value=4595 unit=kWh
